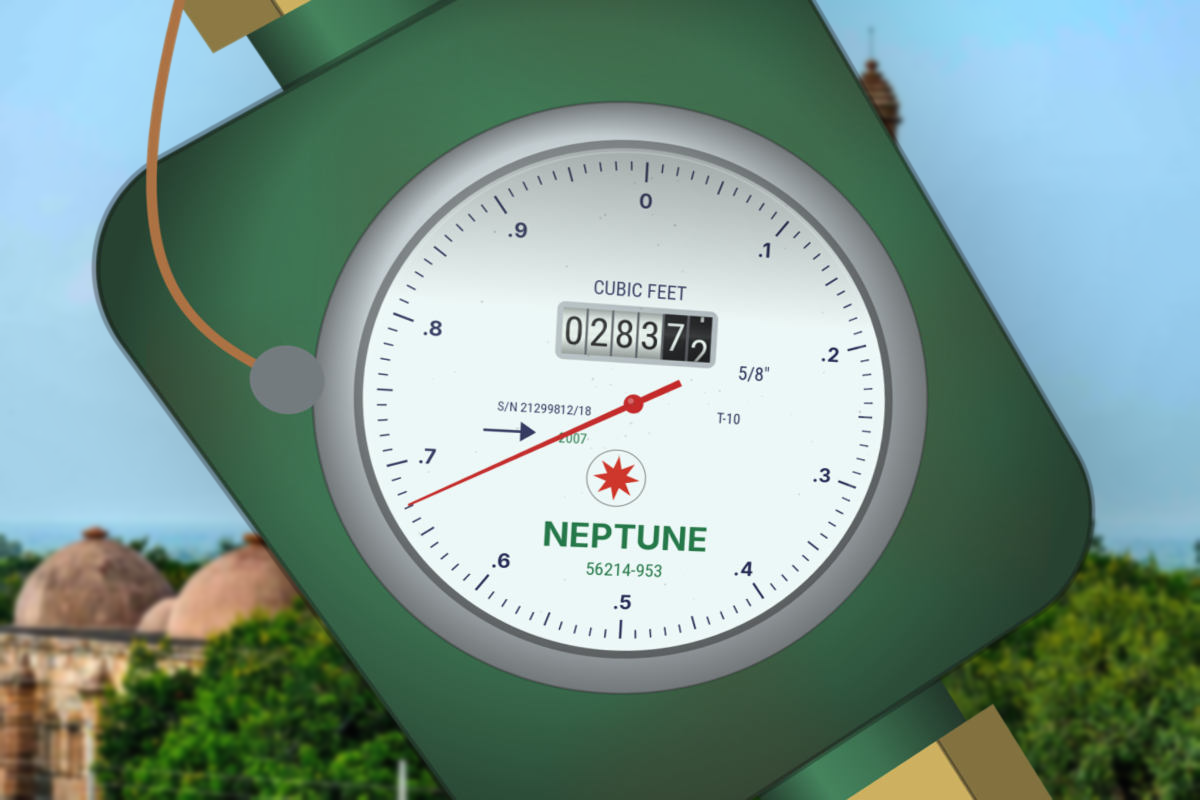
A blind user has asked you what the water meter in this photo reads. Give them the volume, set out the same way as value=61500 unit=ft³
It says value=28371.67 unit=ft³
